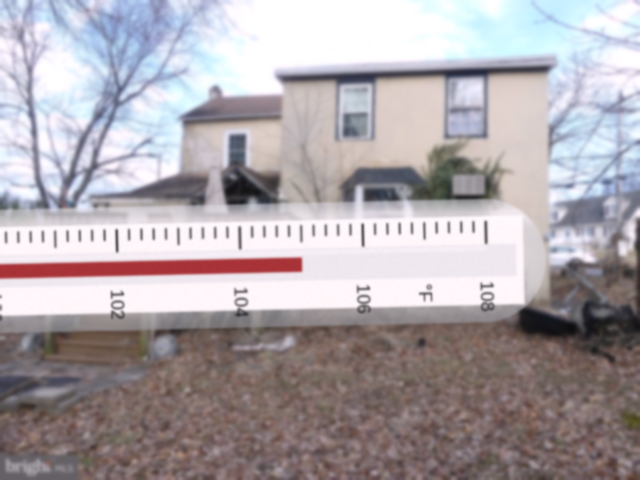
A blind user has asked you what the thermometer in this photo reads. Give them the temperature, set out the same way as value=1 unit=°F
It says value=105 unit=°F
